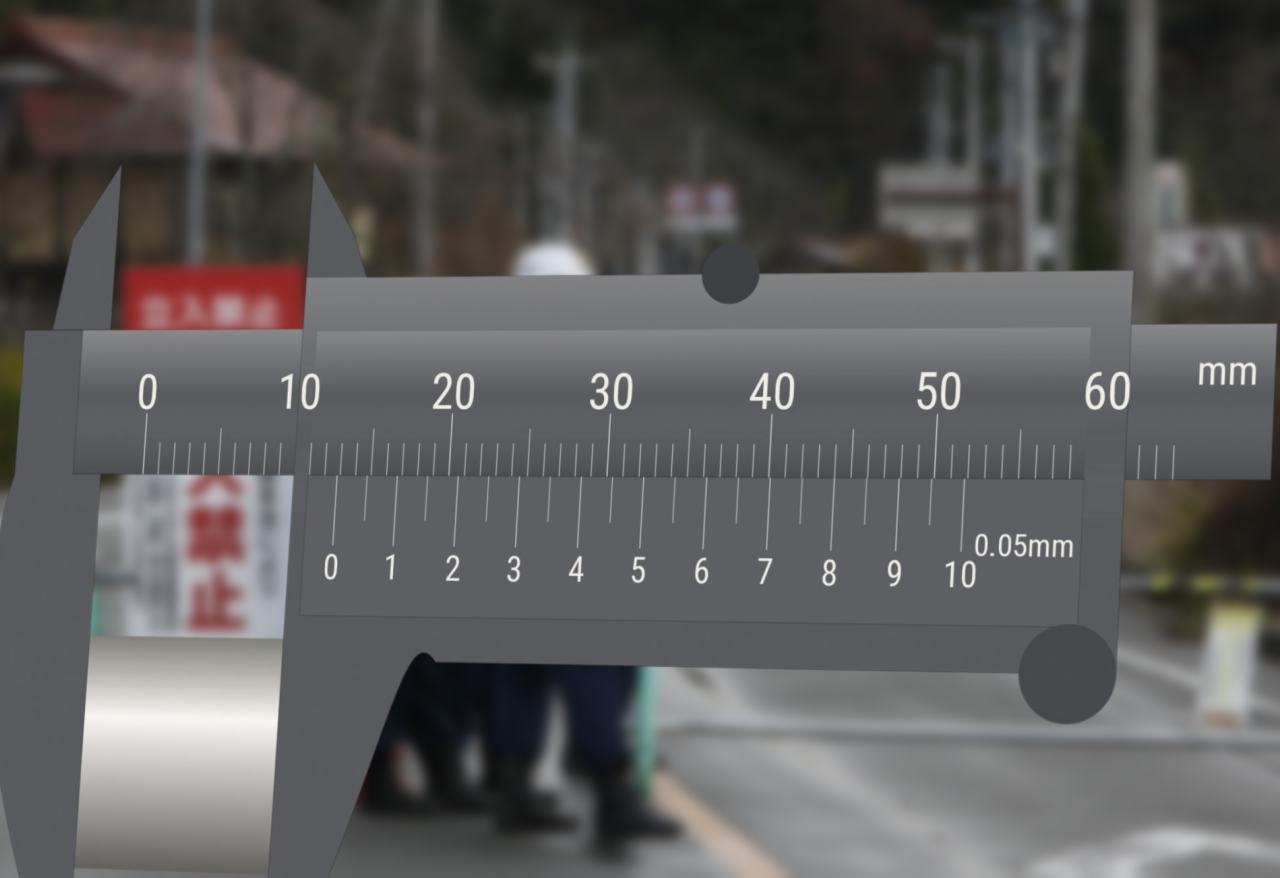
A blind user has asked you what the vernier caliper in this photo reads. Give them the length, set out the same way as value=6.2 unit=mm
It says value=12.8 unit=mm
